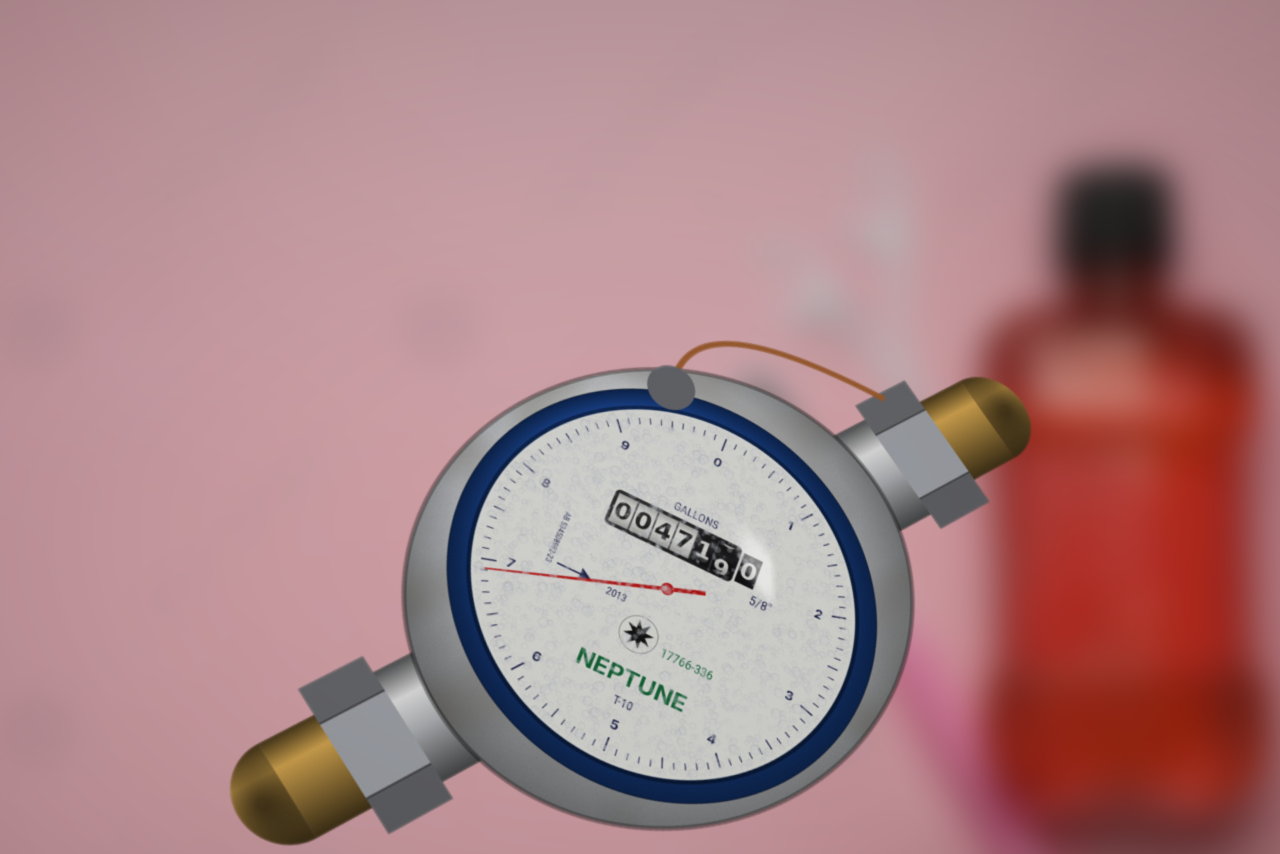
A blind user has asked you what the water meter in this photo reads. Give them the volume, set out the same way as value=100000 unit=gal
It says value=47186.9 unit=gal
